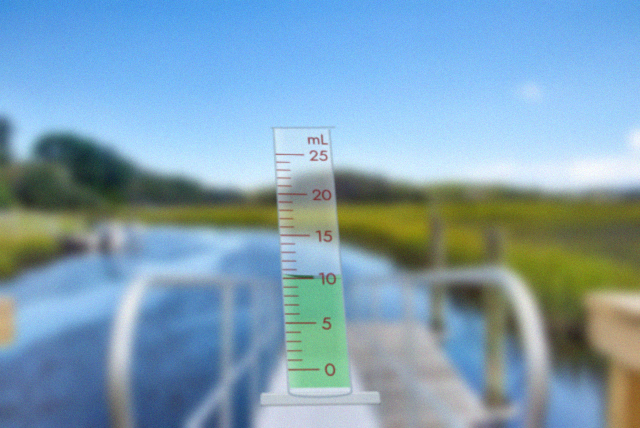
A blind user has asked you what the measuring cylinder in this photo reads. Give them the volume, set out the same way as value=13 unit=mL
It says value=10 unit=mL
